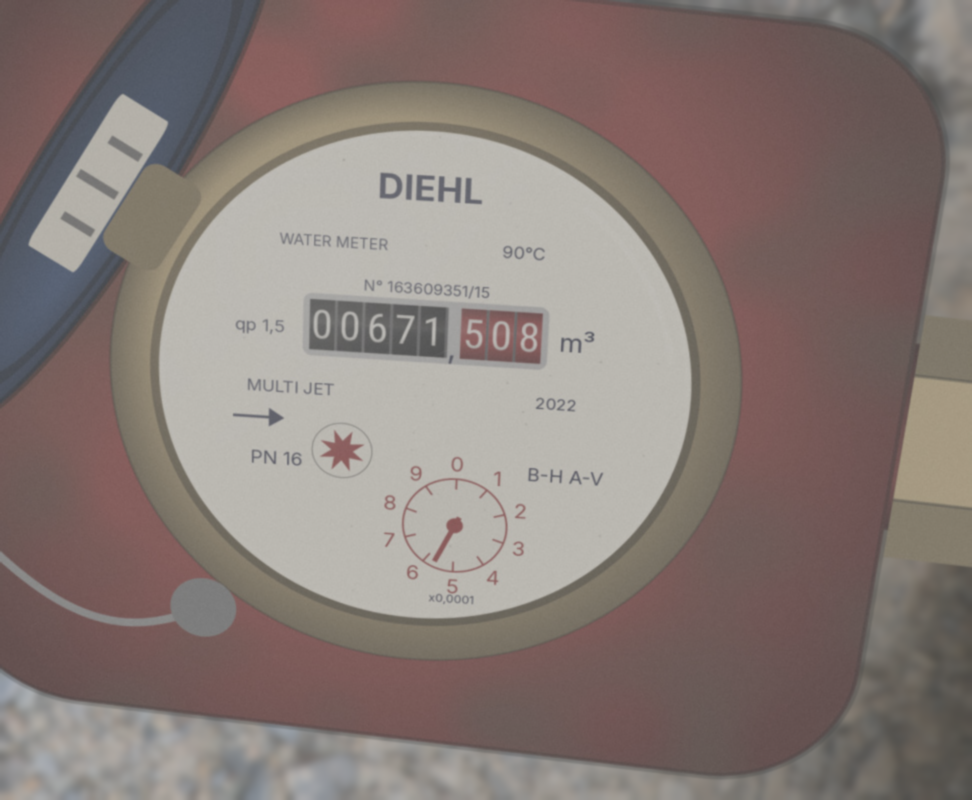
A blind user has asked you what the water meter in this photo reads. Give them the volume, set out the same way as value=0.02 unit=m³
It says value=671.5085 unit=m³
